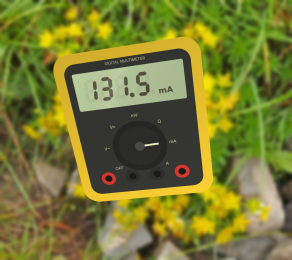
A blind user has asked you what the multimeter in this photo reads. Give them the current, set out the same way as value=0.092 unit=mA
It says value=131.5 unit=mA
